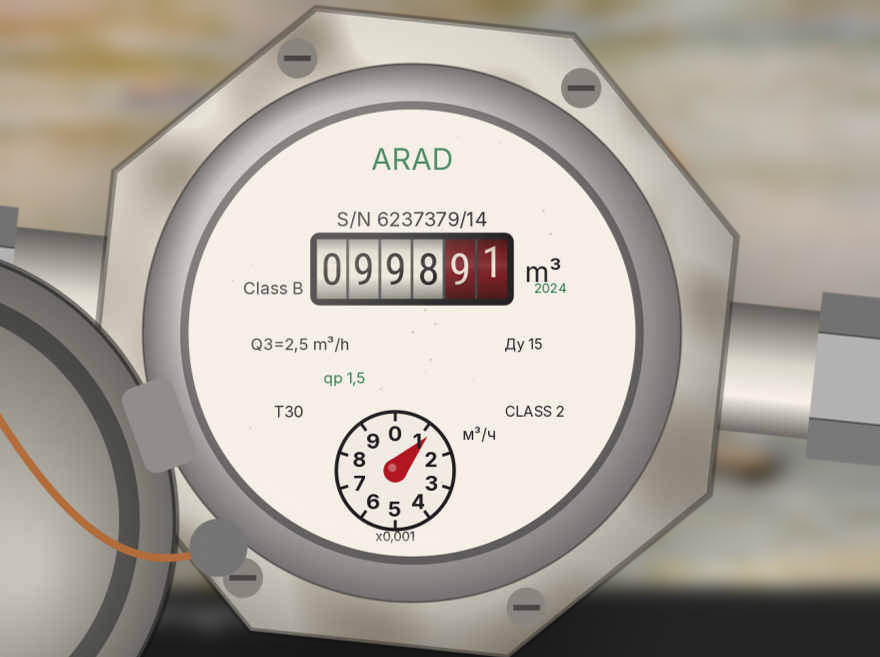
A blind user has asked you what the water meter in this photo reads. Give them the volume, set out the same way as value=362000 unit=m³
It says value=998.911 unit=m³
